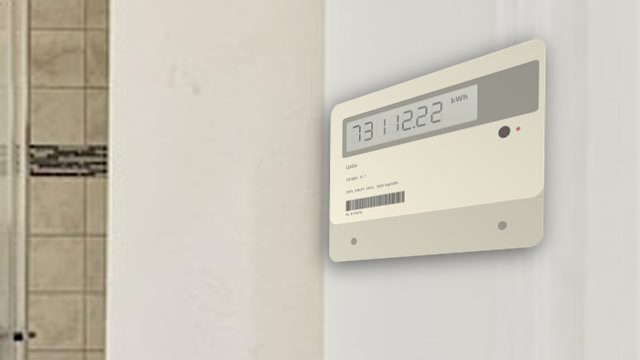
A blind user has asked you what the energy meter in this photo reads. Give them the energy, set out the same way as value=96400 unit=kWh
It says value=73112.22 unit=kWh
